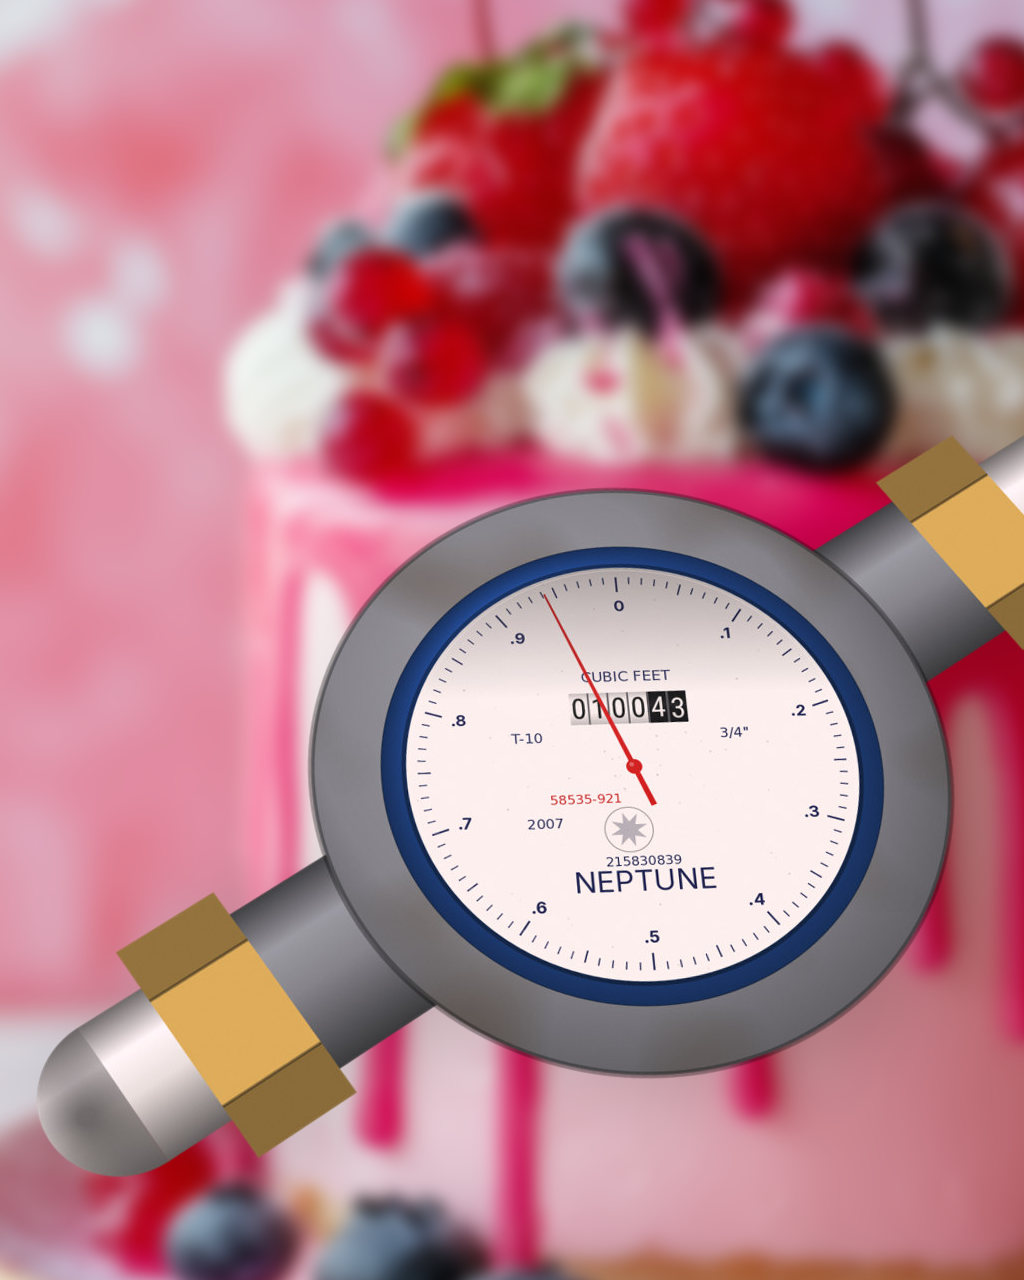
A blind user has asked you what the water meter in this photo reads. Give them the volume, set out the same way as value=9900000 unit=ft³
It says value=10042.94 unit=ft³
